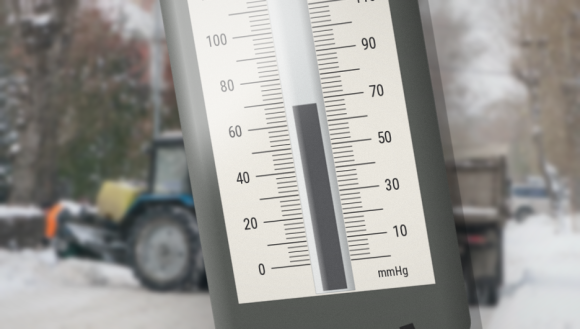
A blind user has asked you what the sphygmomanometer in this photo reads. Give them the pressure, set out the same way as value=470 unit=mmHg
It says value=68 unit=mmHg
